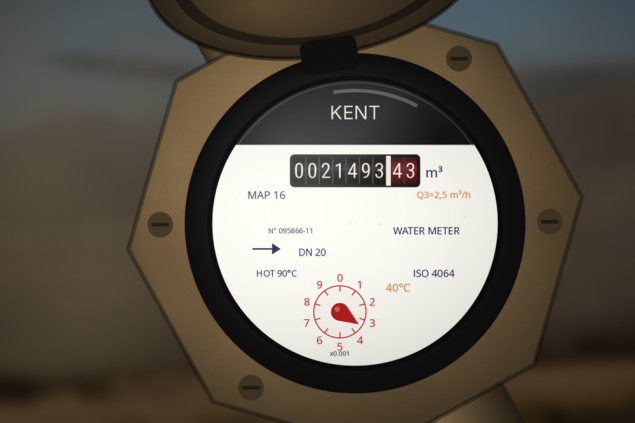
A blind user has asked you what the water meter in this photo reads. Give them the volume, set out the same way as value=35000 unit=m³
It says value=21493.433 unit=m³
